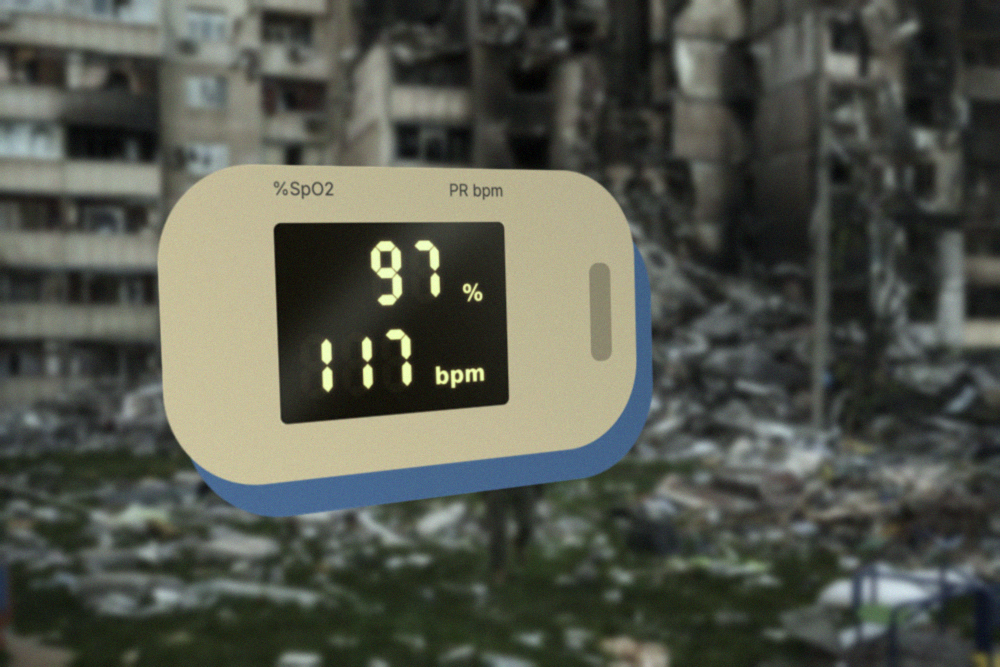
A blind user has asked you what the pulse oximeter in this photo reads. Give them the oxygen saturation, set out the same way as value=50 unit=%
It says value=97 unit=%
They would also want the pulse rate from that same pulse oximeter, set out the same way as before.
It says value=117 unit=bpm
